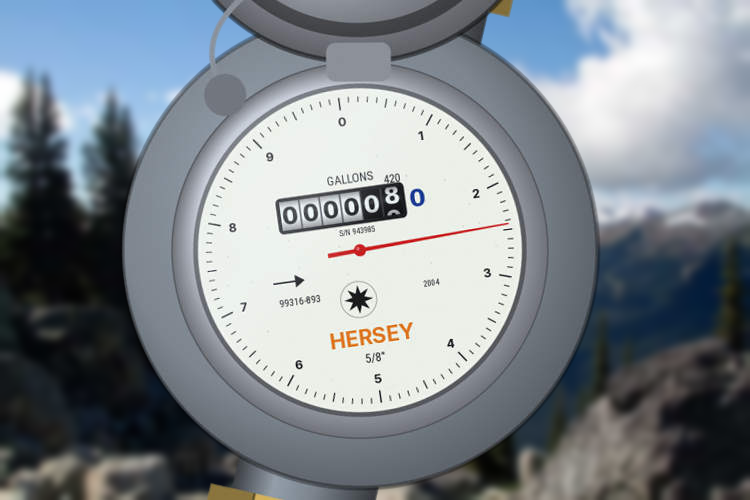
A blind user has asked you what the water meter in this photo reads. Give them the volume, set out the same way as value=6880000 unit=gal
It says value=82.4 unit=gal
